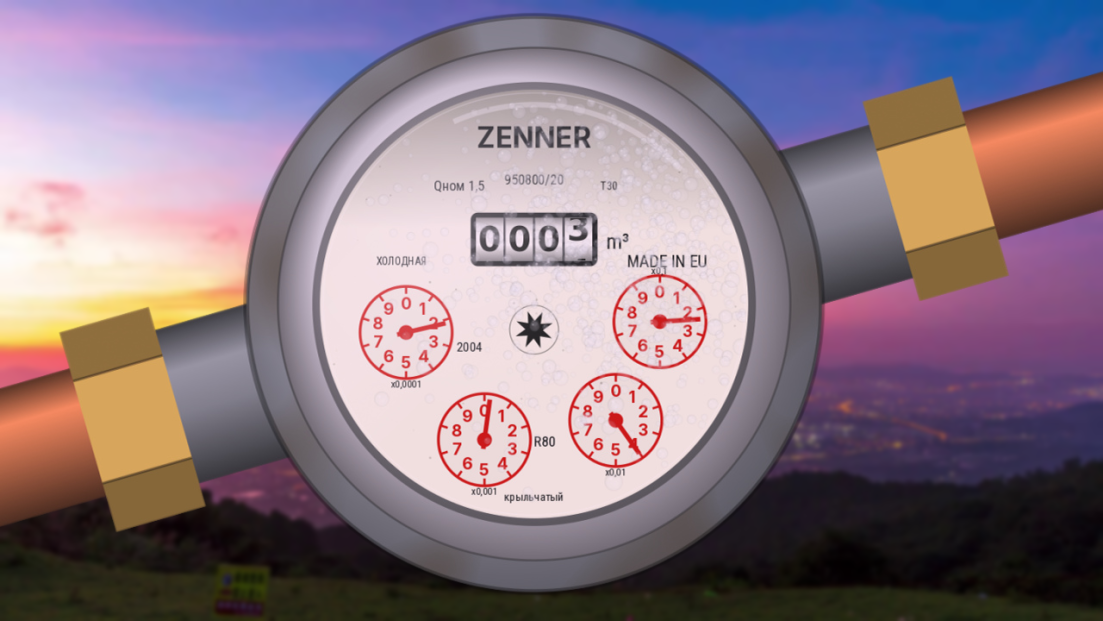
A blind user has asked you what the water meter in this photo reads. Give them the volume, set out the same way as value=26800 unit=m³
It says value=3.2402 unit=m³
